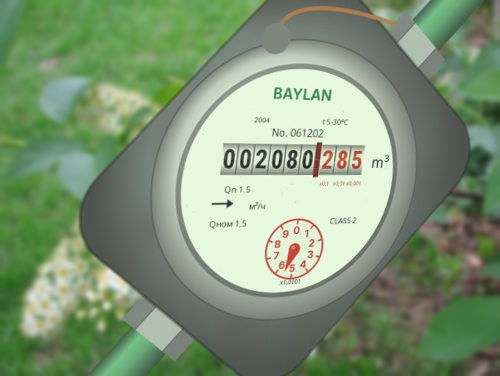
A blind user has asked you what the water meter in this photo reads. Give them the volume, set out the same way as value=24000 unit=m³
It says value=2080.2855 unit=m³
